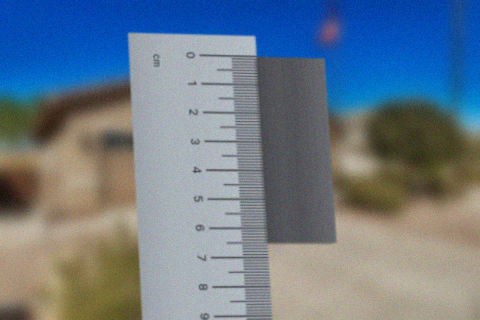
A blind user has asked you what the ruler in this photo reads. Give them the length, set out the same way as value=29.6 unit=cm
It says value=6.5 unit=cm
